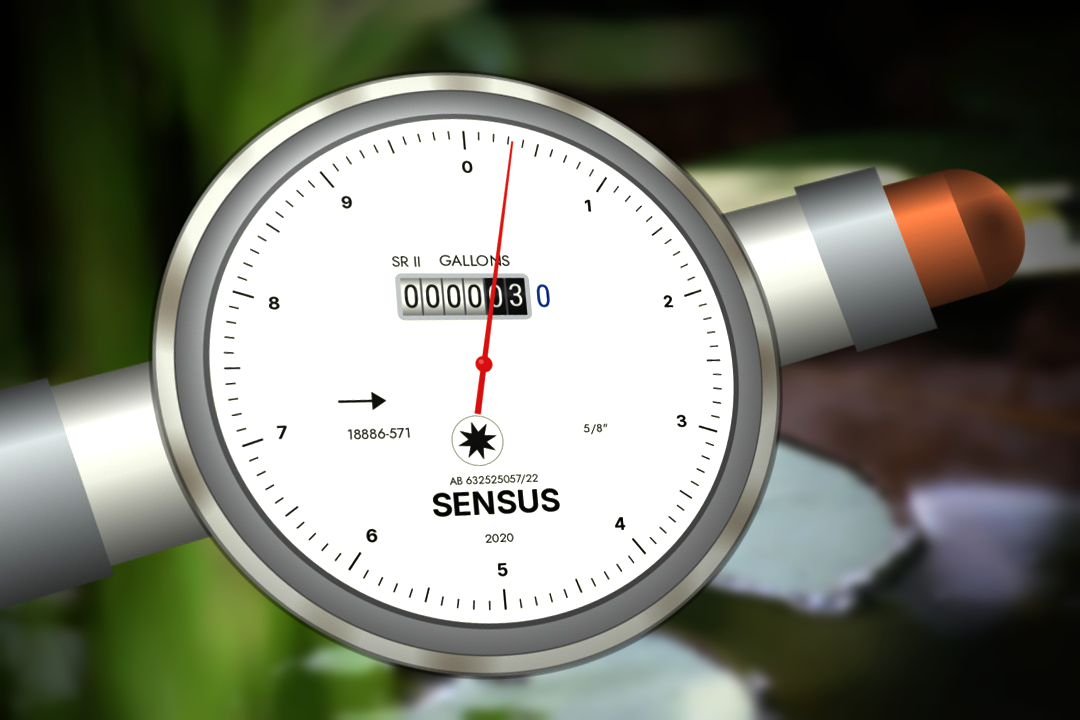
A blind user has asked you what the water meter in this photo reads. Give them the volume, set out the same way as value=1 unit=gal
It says value=30.3 unit=gal
